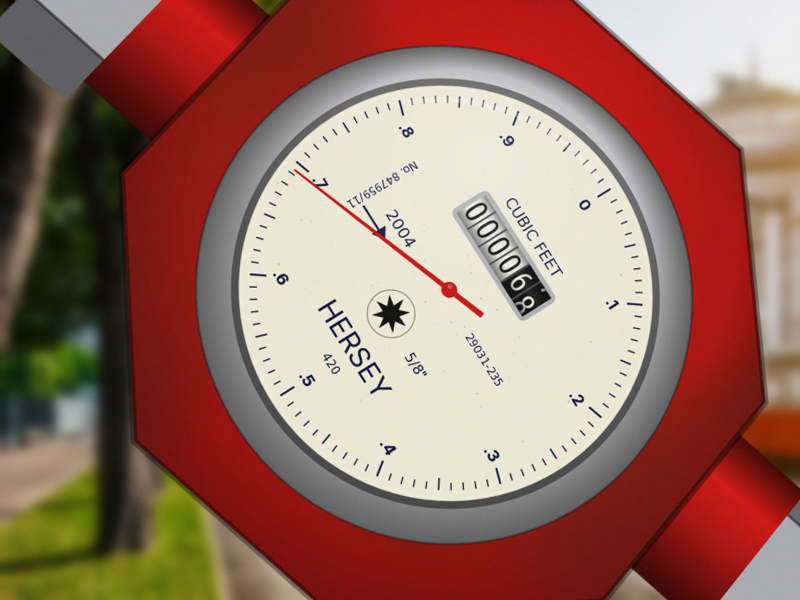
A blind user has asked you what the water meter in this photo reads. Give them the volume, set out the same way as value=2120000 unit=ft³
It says value=67.69 unit=ft³
